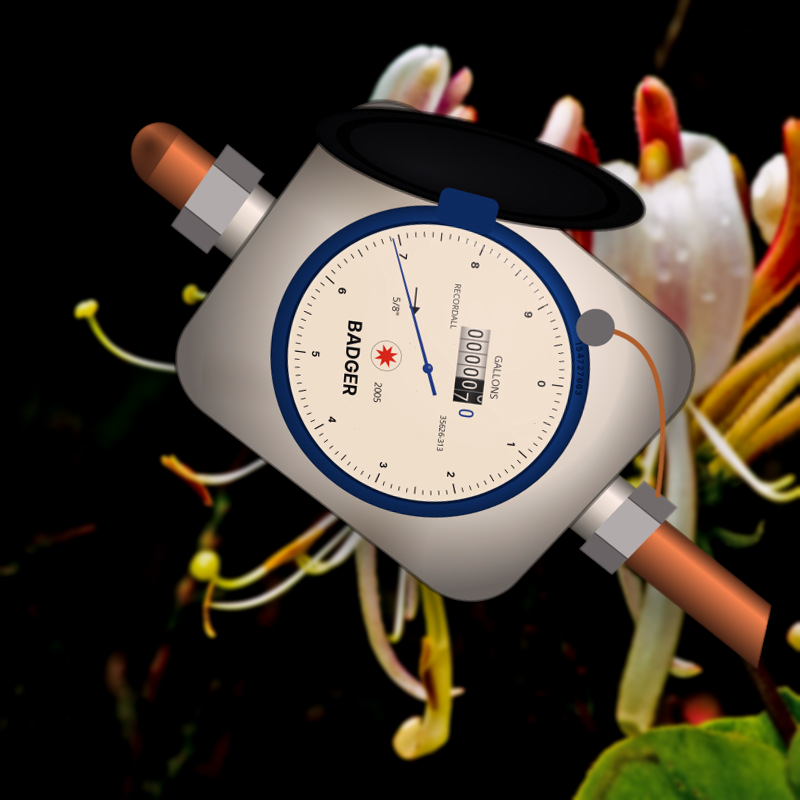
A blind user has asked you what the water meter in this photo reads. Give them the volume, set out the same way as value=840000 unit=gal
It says value=66.9 unit=gal
